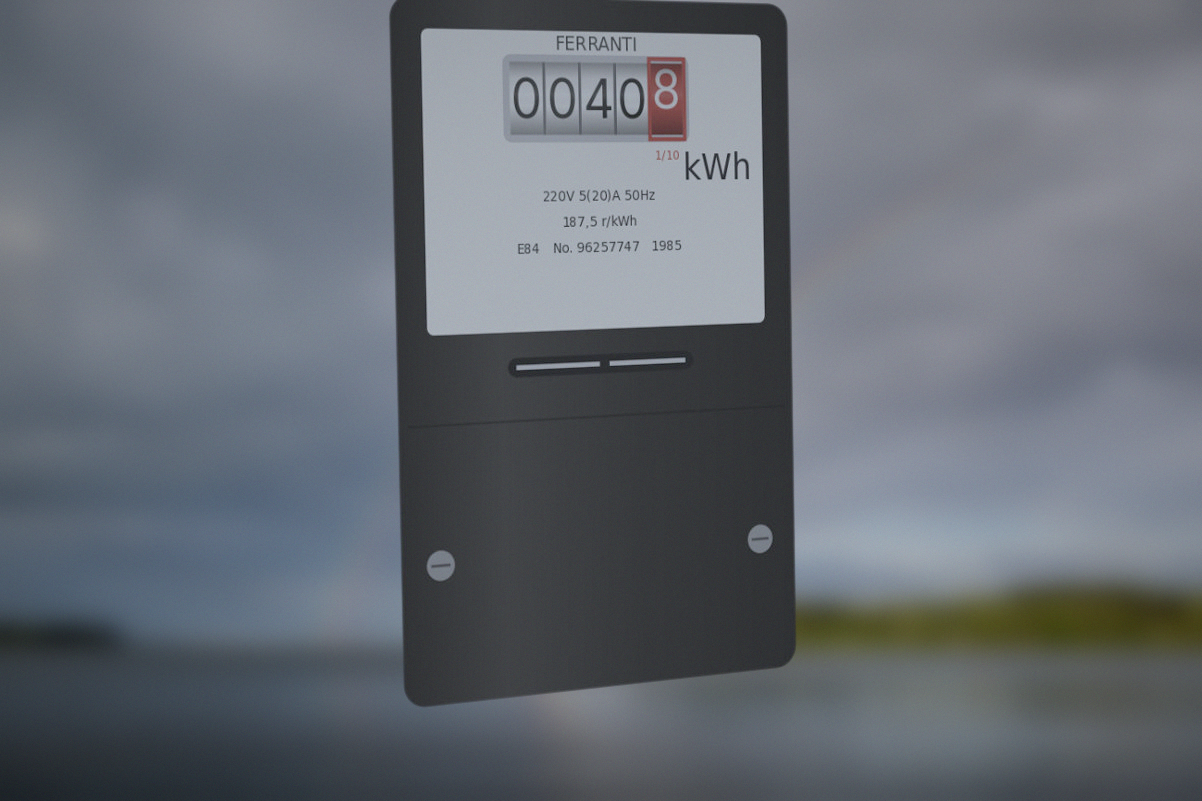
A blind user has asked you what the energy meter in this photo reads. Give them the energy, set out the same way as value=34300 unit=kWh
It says value=40.8 unit=kWh
